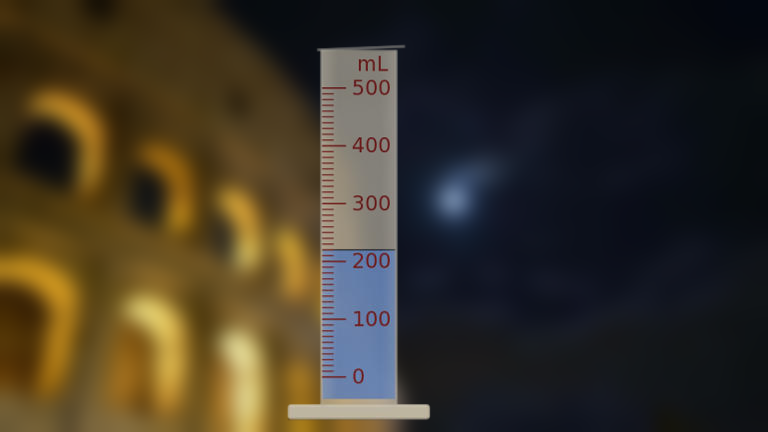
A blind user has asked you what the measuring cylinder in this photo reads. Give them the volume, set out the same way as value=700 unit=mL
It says value=220 unit=mL
